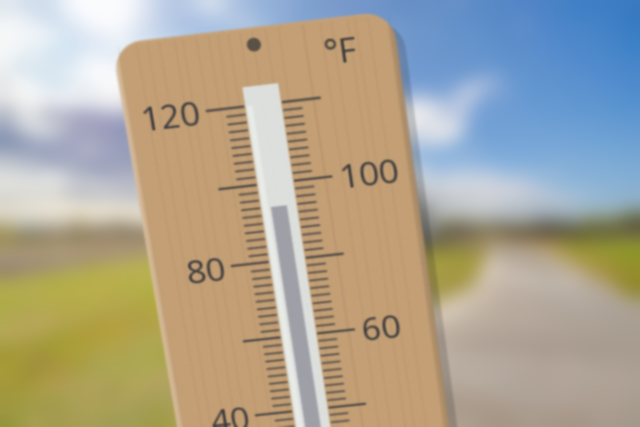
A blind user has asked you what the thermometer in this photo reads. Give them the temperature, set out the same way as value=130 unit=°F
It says value=94 unit=°F
